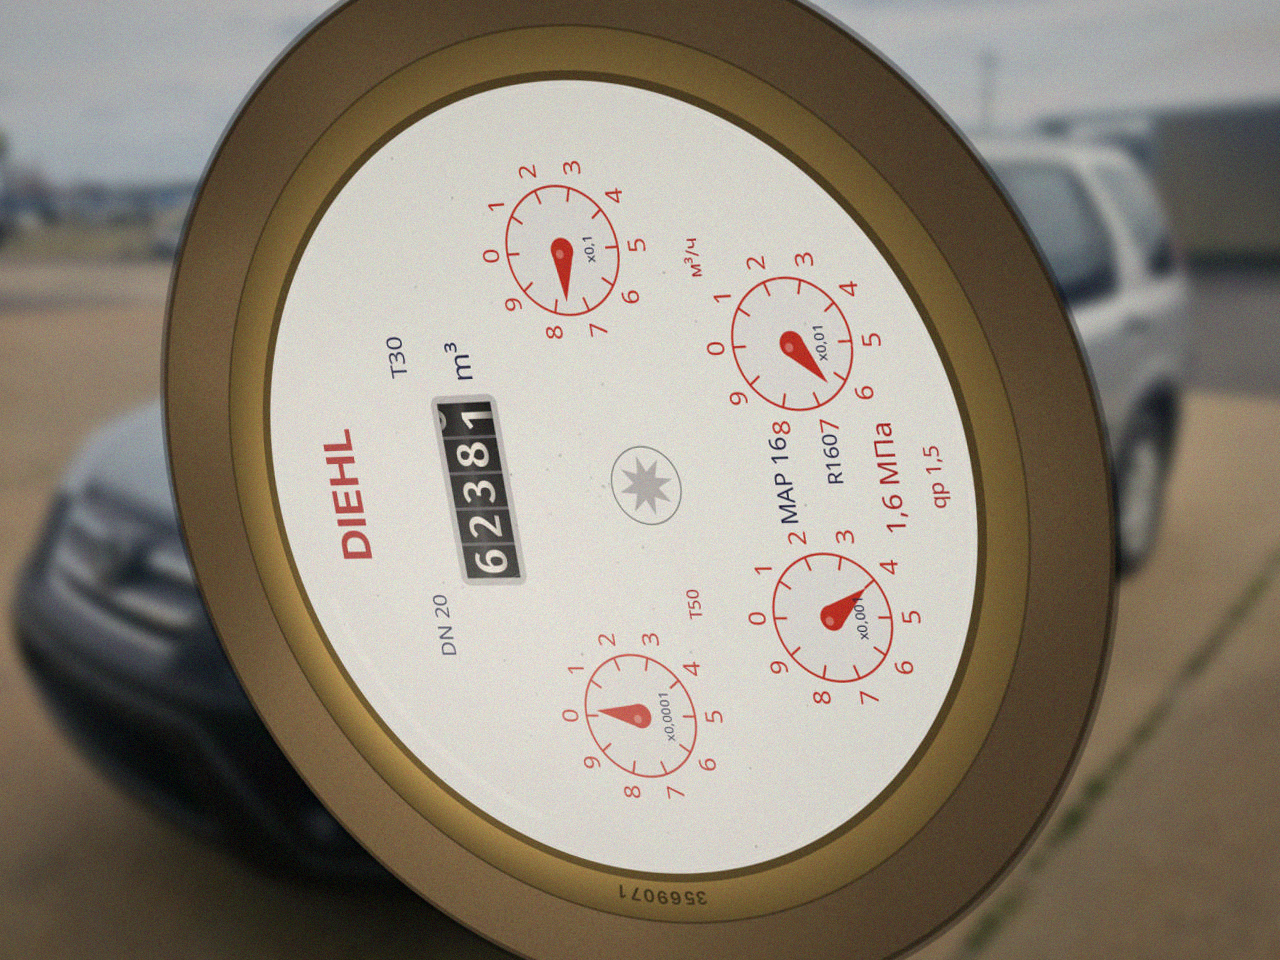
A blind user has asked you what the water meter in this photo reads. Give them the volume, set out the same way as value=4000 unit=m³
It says value=62380.7640 unit=m³
